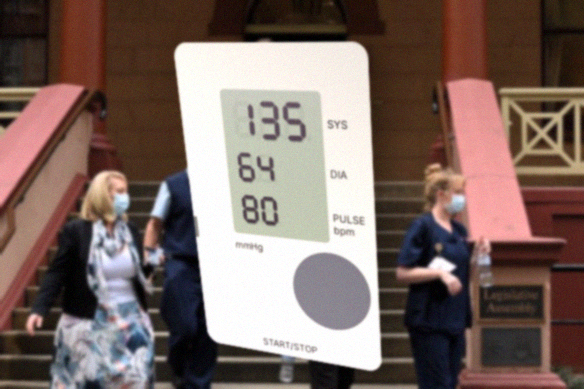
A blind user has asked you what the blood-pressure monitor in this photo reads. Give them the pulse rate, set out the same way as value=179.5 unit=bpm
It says value=80 unit=bpm
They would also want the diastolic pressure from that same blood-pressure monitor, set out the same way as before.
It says value=64 unit=mmHg
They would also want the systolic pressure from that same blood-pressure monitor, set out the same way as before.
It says value=135 unit=mmHg
